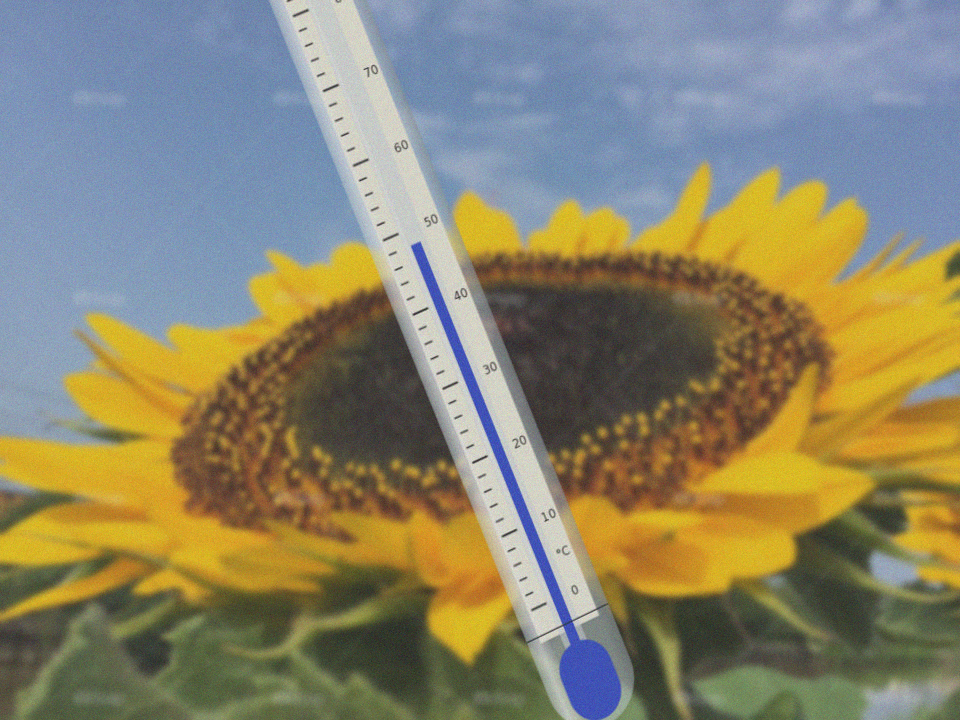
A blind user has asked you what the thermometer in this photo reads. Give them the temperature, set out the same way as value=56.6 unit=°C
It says value=48 unit=°C
